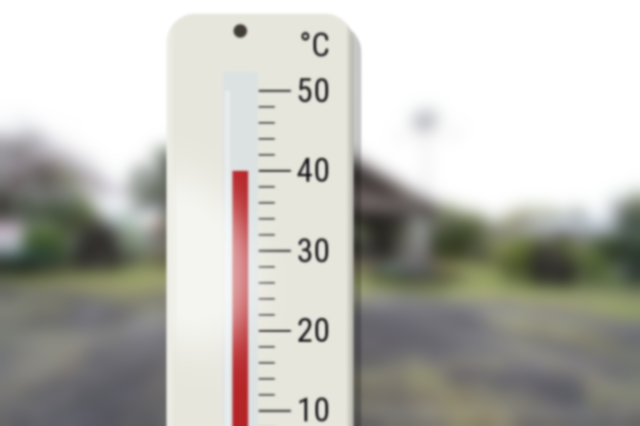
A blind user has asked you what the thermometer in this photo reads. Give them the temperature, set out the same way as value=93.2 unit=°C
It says value=40 unit=°C
